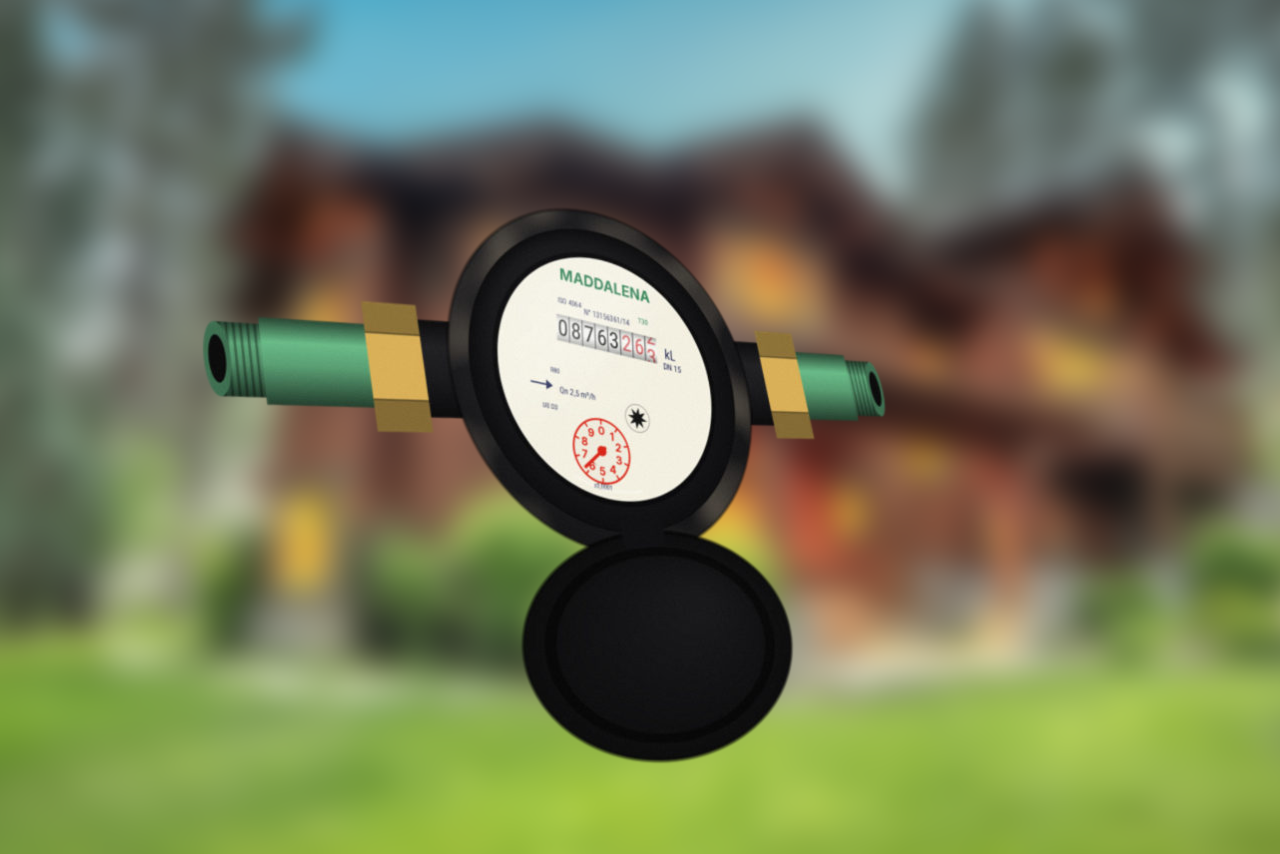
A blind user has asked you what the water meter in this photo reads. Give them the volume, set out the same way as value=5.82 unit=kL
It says value=8763.2626 unit=kL
